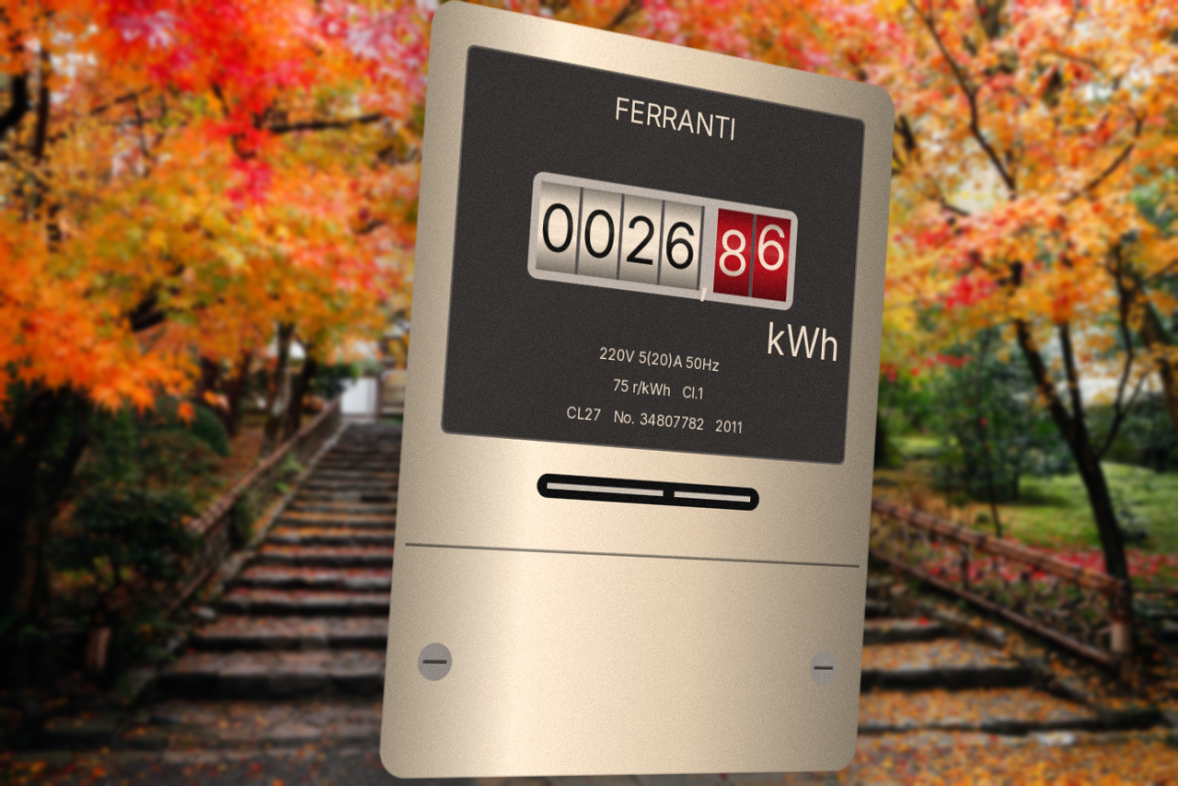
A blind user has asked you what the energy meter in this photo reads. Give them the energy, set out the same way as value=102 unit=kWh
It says value=26.86 unit=kWh
